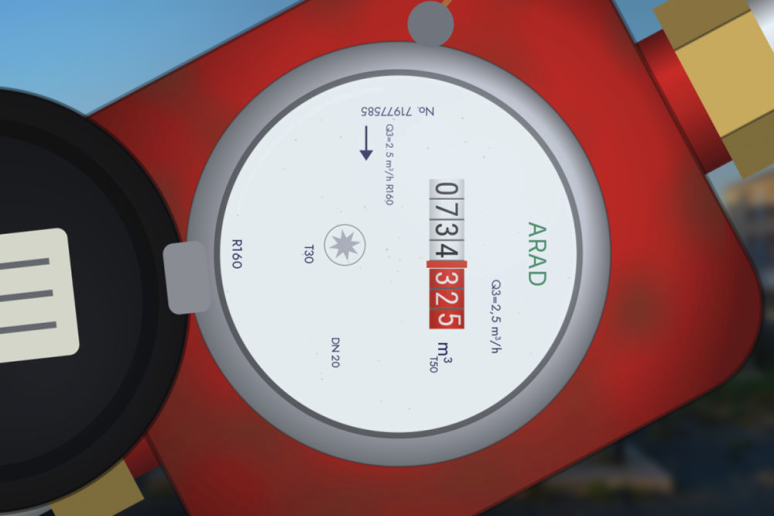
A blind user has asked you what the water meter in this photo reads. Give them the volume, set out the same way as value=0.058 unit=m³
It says value=734.325 unit=m³
